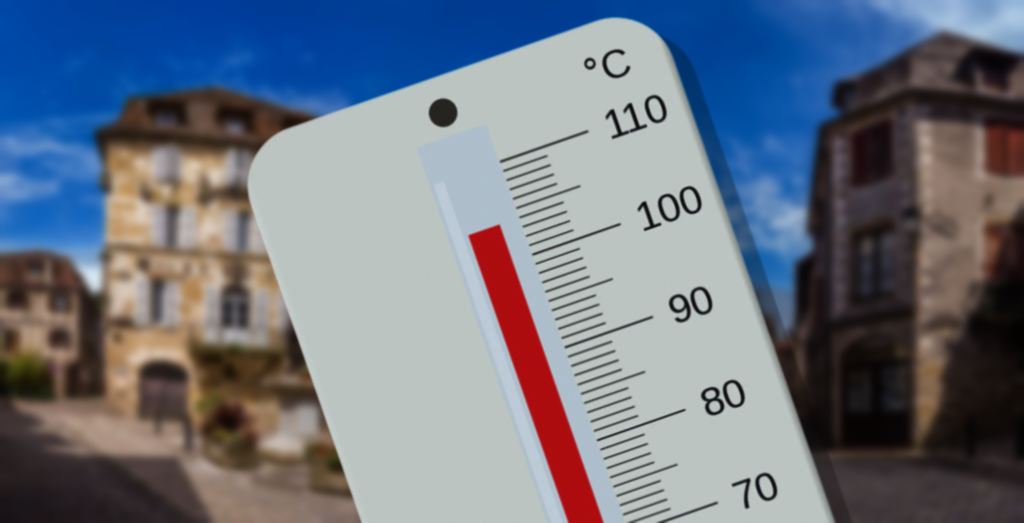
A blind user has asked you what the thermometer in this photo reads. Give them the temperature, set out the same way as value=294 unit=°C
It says value=104 unit=°C
